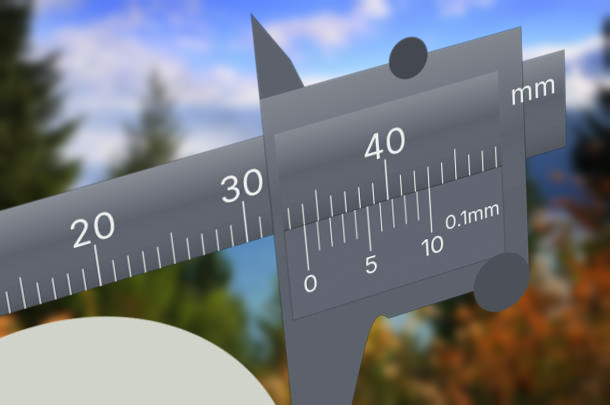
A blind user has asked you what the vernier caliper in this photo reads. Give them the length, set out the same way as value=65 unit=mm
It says value=34.0 unit=mm
